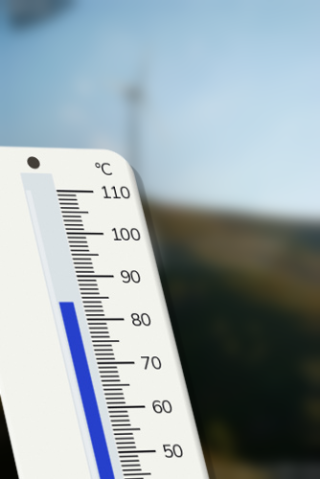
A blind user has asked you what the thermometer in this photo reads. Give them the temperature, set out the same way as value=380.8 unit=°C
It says value=84 unit=°C
